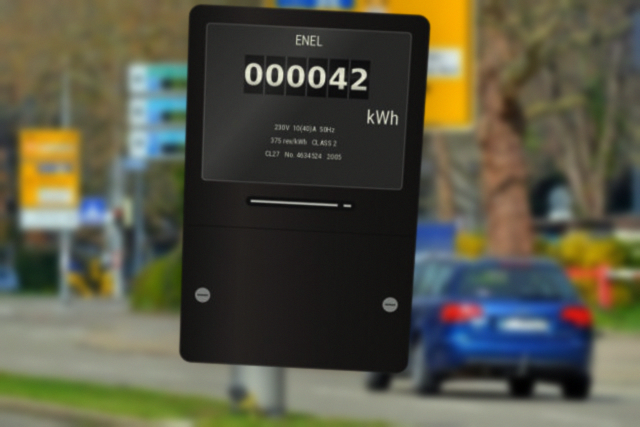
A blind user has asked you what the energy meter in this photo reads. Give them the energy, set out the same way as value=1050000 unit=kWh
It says value=42 unit=kWh
